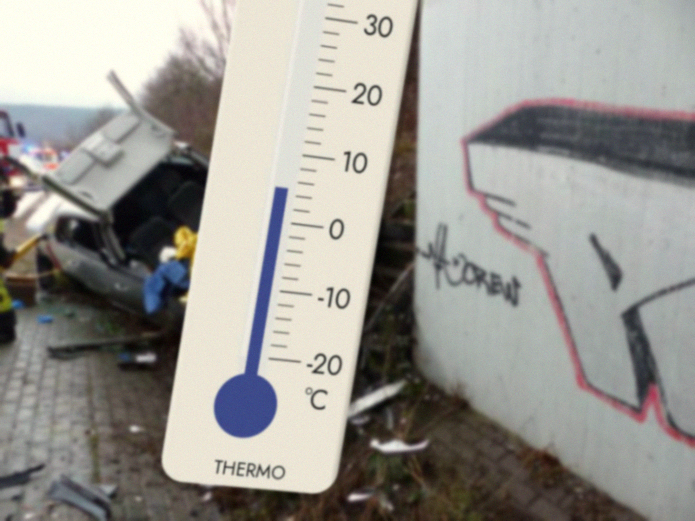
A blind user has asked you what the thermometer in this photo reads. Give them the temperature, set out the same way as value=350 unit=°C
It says value=5 unit=°C
